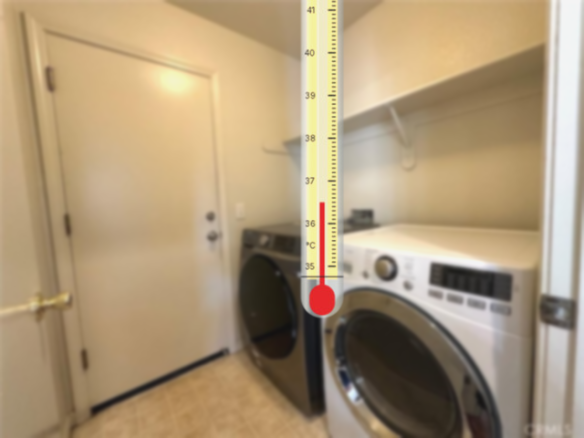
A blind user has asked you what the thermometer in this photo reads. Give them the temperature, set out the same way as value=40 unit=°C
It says value=36.5 unit=°C
